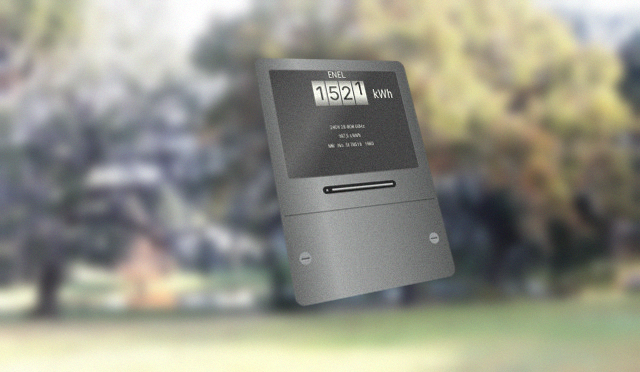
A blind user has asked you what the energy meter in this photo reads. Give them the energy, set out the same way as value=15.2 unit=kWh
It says value=1521 unit=kWh
